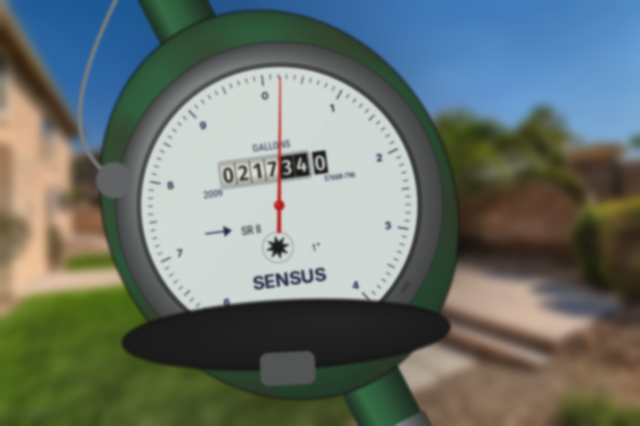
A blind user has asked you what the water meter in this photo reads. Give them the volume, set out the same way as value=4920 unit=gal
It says value=217340.2 unit=gal
